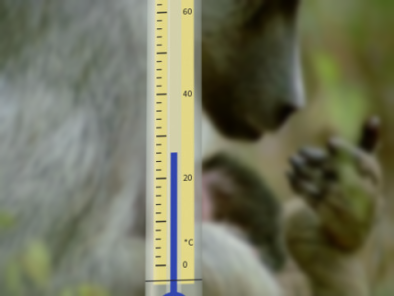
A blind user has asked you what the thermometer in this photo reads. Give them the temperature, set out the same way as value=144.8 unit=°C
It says value=26 unit=°C
